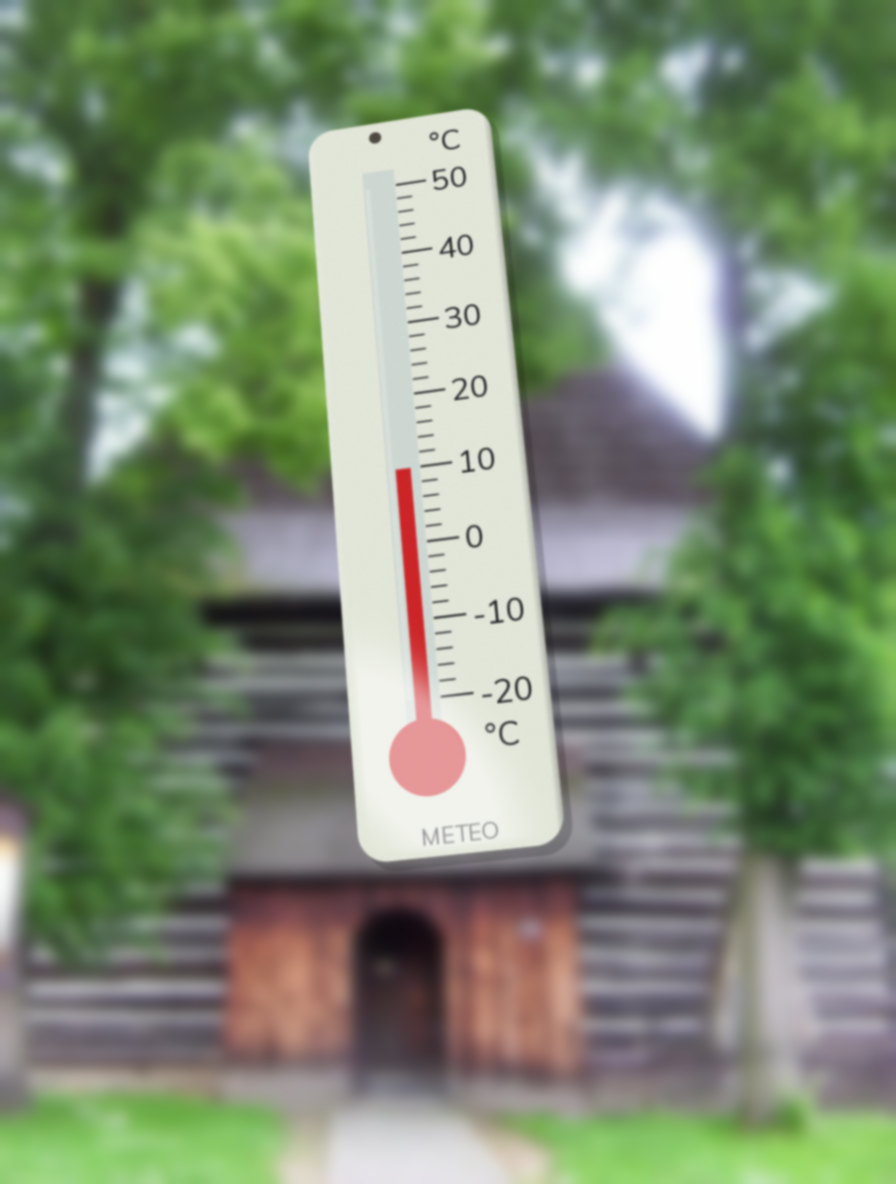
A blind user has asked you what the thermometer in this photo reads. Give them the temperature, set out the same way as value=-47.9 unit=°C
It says value=10 unit=°C
